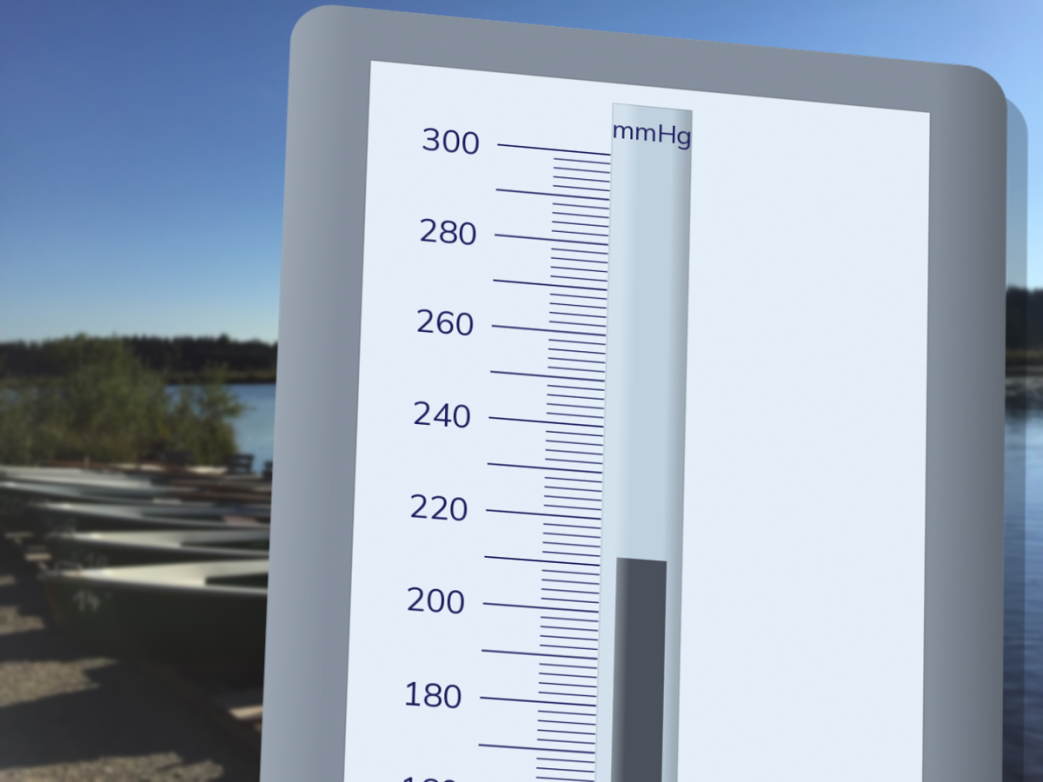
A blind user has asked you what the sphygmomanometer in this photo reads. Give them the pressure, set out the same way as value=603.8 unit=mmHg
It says value=212 unit=mmHg
